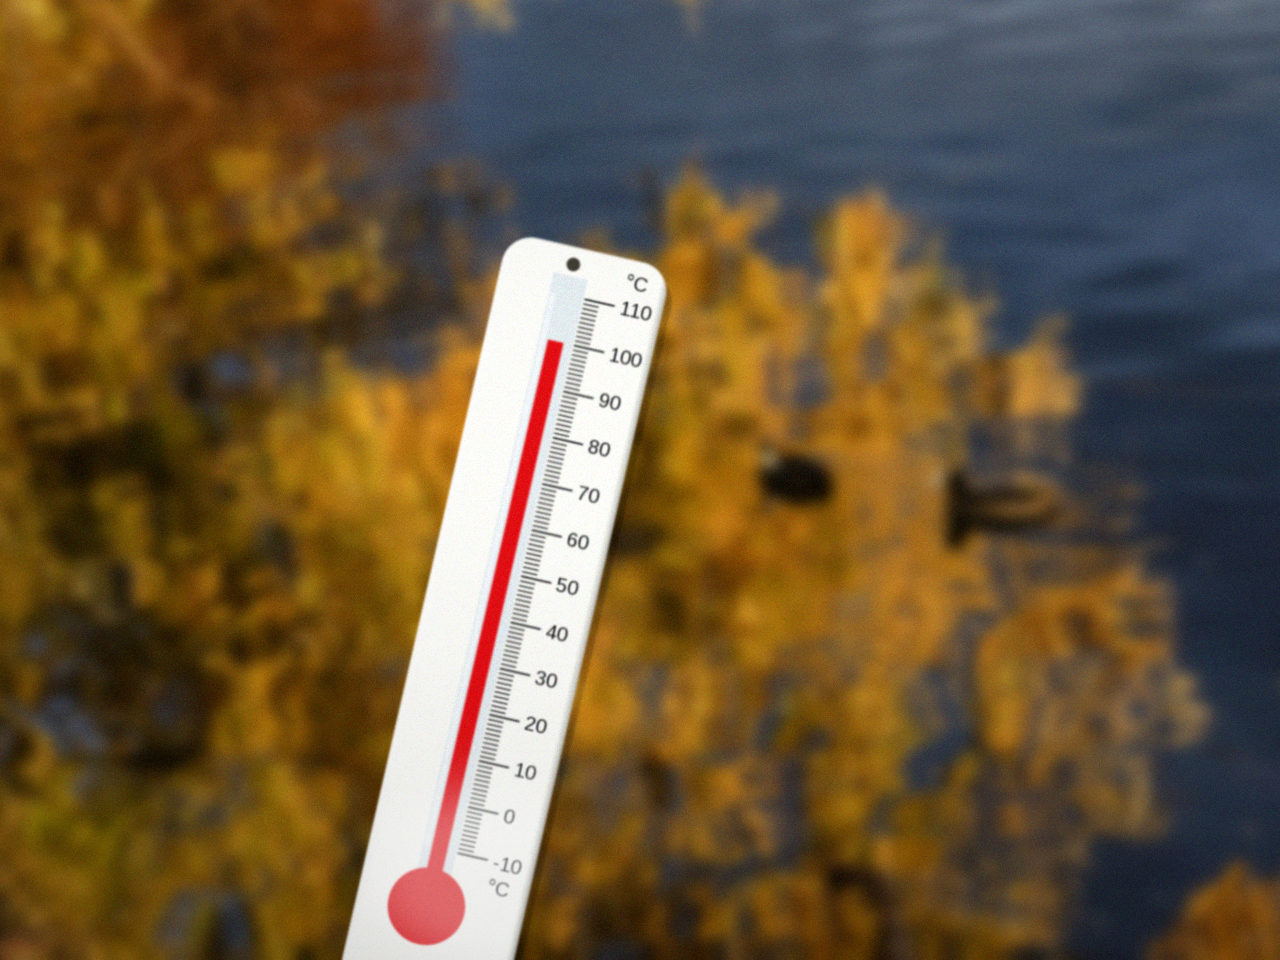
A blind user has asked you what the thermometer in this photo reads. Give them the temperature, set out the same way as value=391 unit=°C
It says value=100 unit=°C
